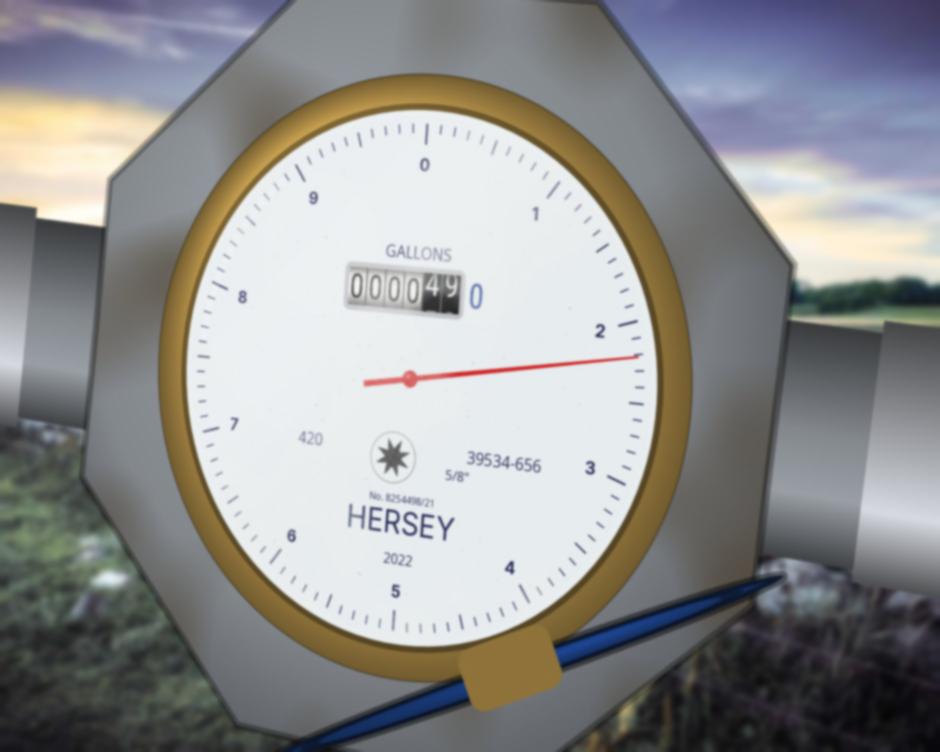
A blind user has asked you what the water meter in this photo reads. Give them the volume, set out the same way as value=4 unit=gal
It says value=492.2 unit=gal
